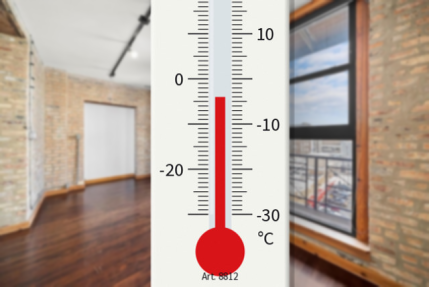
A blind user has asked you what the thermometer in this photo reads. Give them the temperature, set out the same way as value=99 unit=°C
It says value=-4 unit=°C
